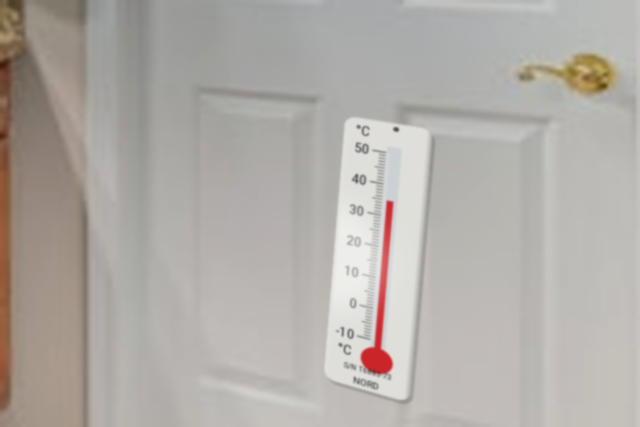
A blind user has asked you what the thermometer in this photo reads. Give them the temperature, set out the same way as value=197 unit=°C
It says value=35 unit=°C
